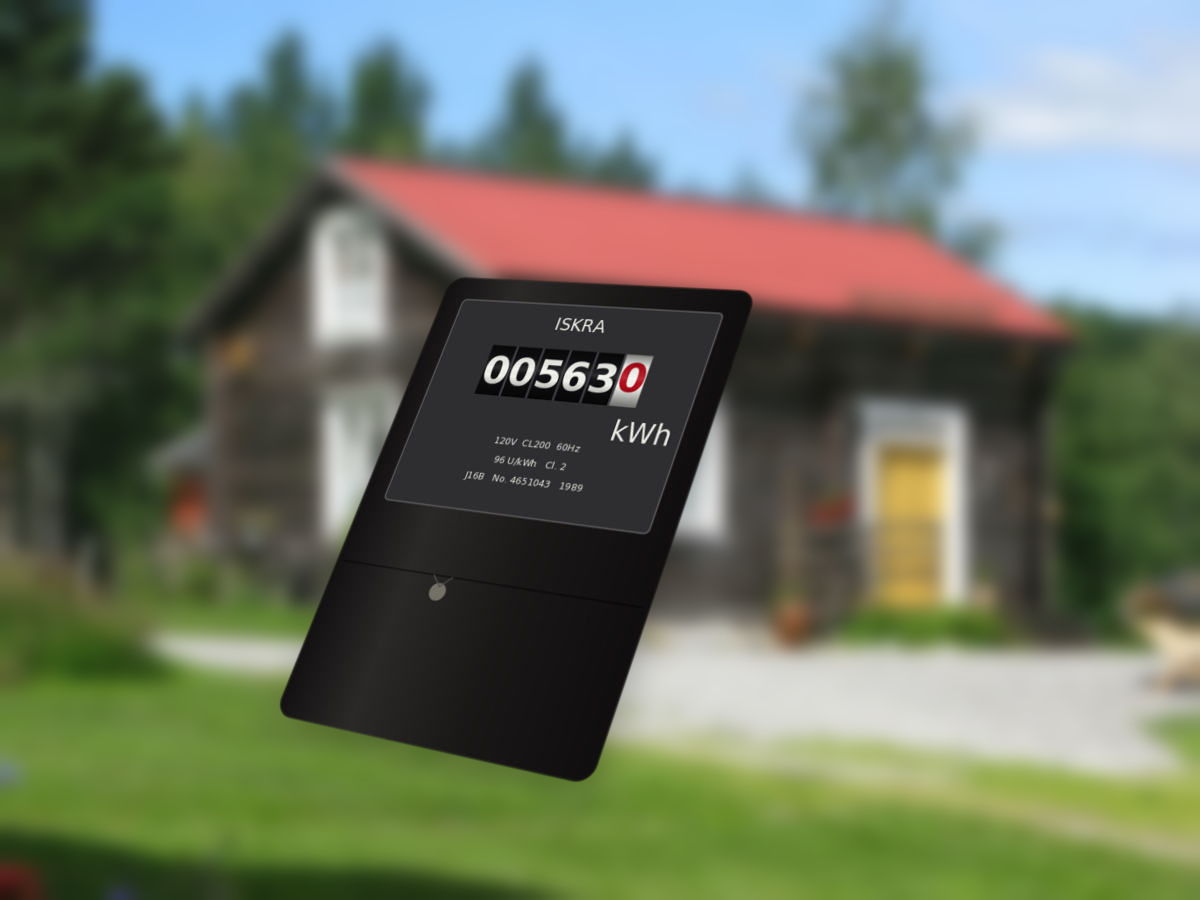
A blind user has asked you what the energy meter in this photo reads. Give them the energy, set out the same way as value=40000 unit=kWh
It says value=563.0 unit=kWh
